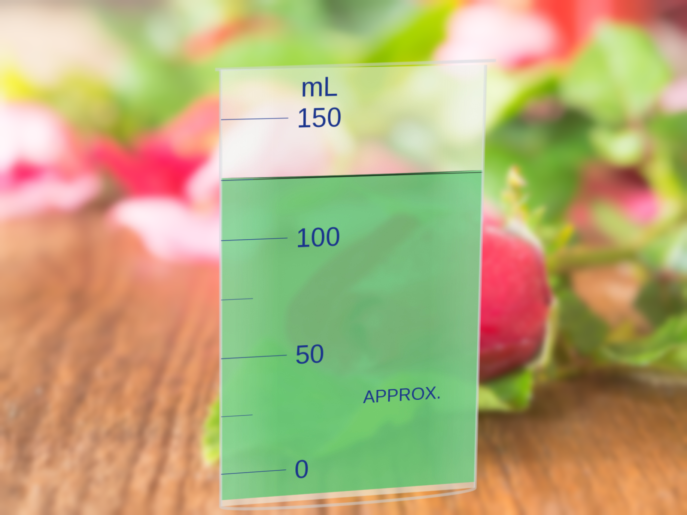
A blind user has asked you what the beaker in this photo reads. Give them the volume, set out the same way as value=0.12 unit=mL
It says value=125 unit=mL
